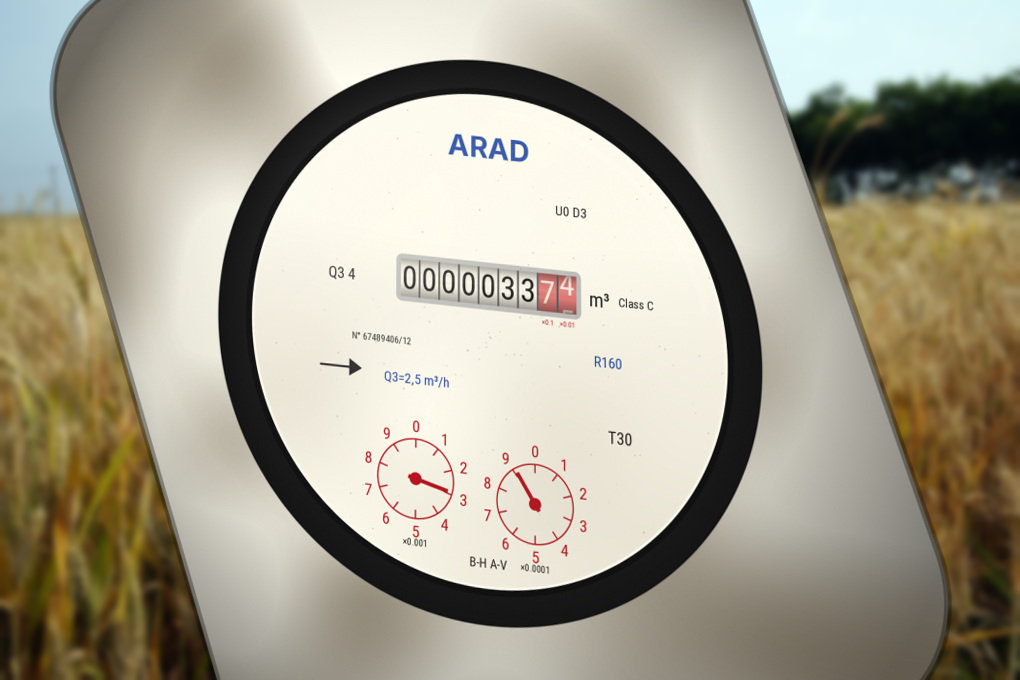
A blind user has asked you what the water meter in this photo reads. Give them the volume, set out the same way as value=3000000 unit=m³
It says value=33.7429 unit=m³
